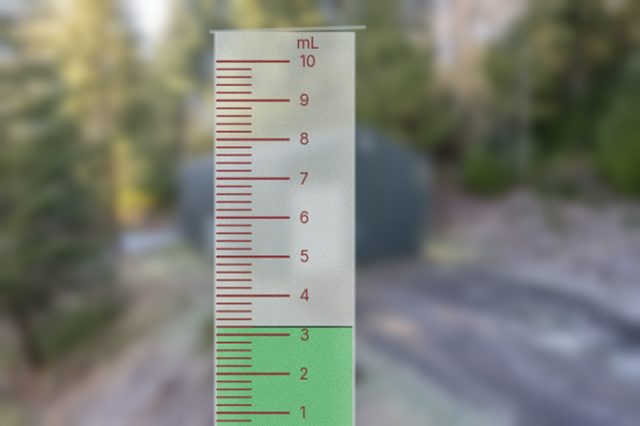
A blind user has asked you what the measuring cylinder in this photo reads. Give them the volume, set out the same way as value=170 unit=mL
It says value=3.2 unit=mL
